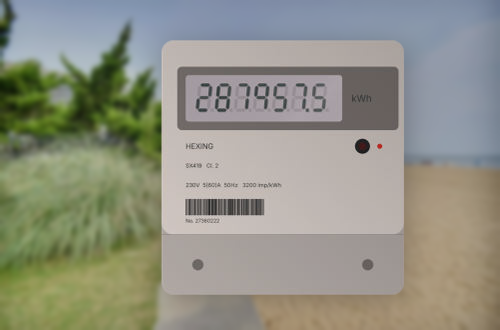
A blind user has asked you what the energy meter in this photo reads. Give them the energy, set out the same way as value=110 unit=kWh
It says value=287957.5 unit=kWh
